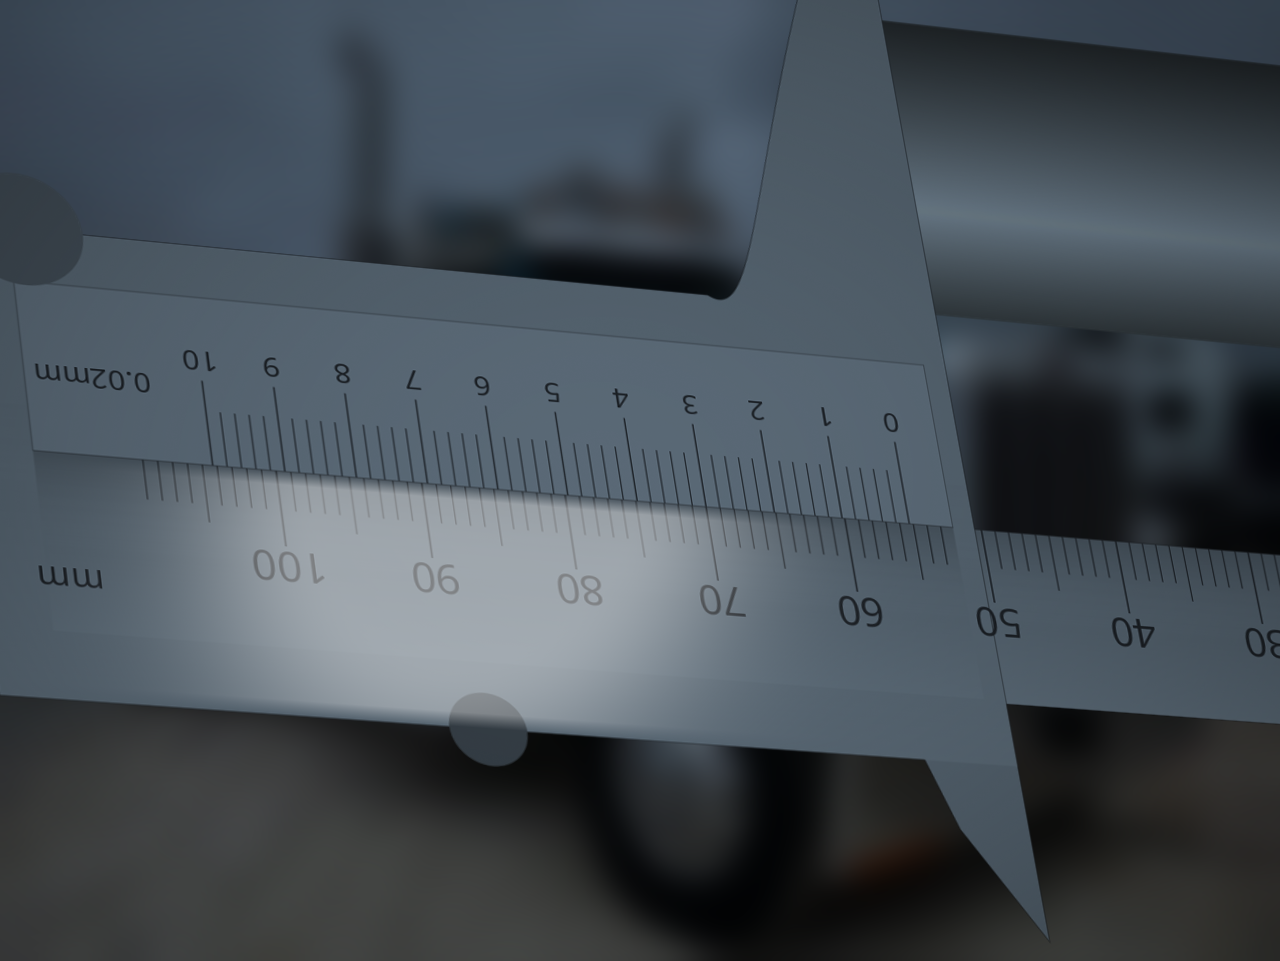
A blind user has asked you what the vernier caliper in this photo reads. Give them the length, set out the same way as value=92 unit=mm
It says value=55.3 unit=mm
